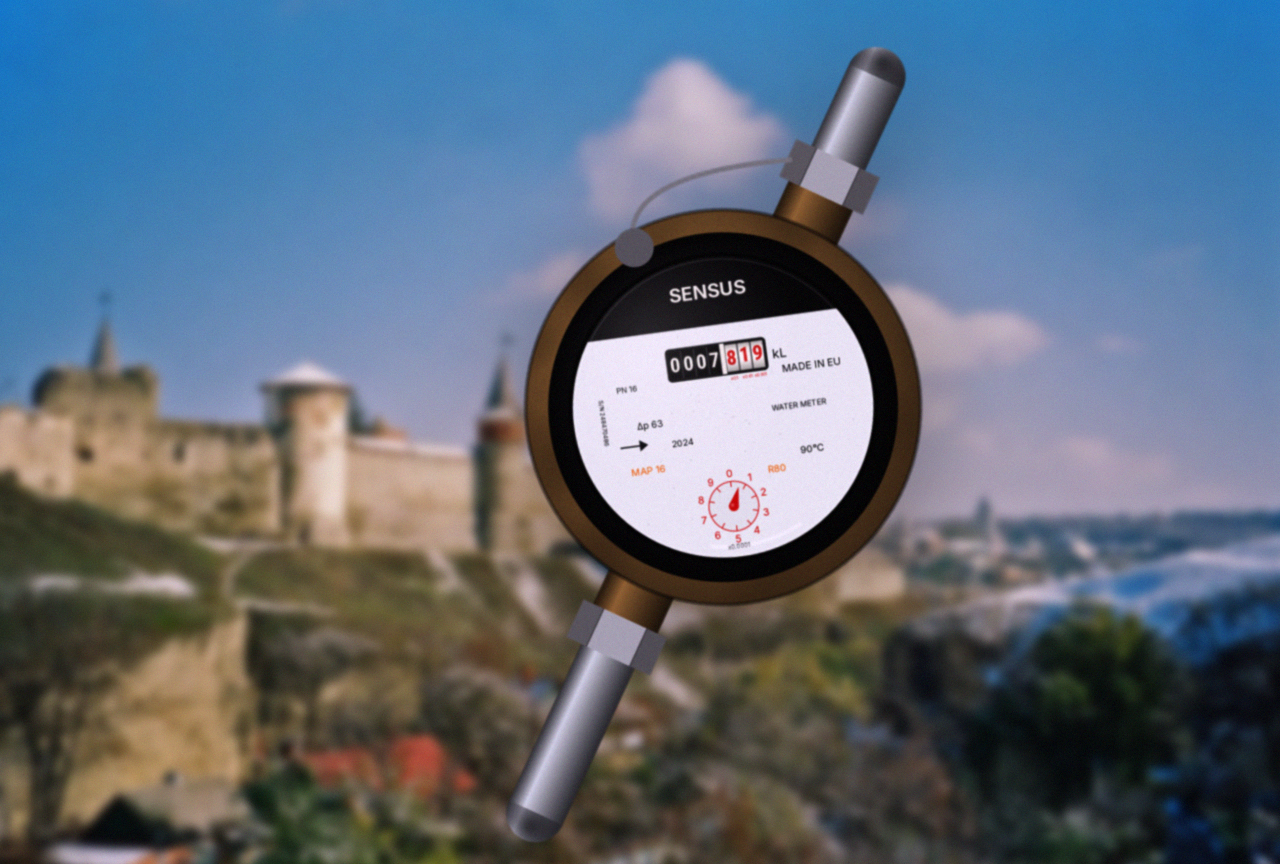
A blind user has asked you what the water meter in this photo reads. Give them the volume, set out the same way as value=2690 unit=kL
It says value=7.8190 unit=kL
